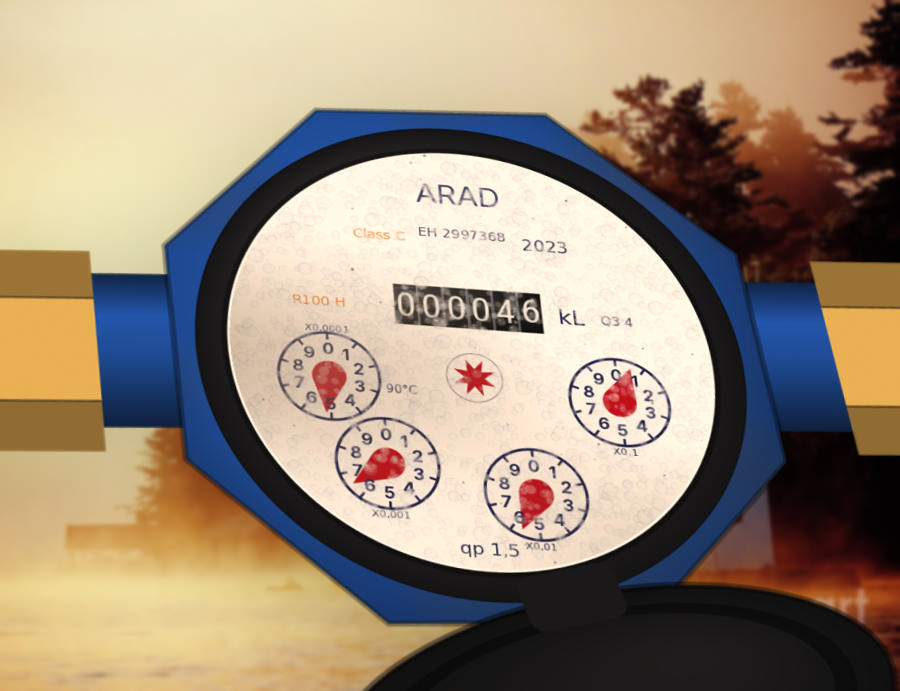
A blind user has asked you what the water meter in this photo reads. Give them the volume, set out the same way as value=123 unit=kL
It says value=46.0565 unit=kL
